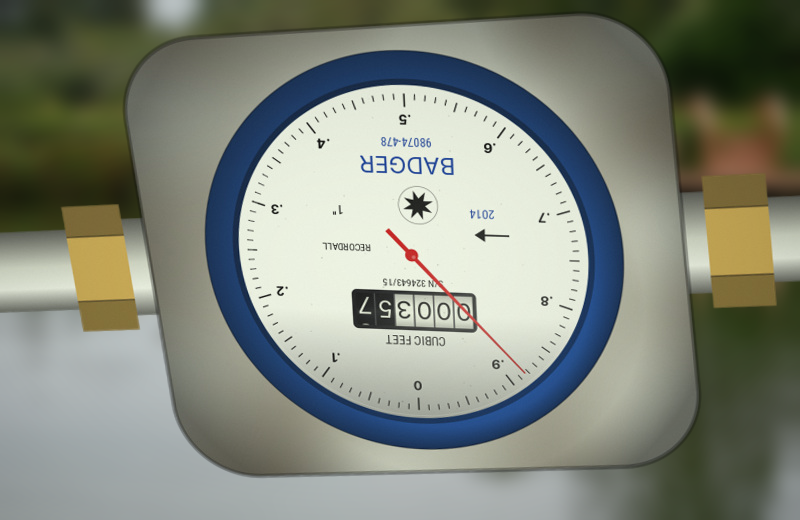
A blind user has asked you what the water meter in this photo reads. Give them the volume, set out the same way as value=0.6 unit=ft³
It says value=356.88 unit=ft³
